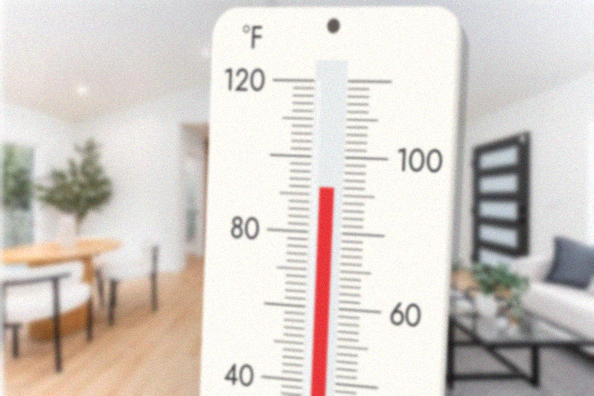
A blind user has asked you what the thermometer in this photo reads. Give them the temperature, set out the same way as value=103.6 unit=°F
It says value=92 unit=°F
